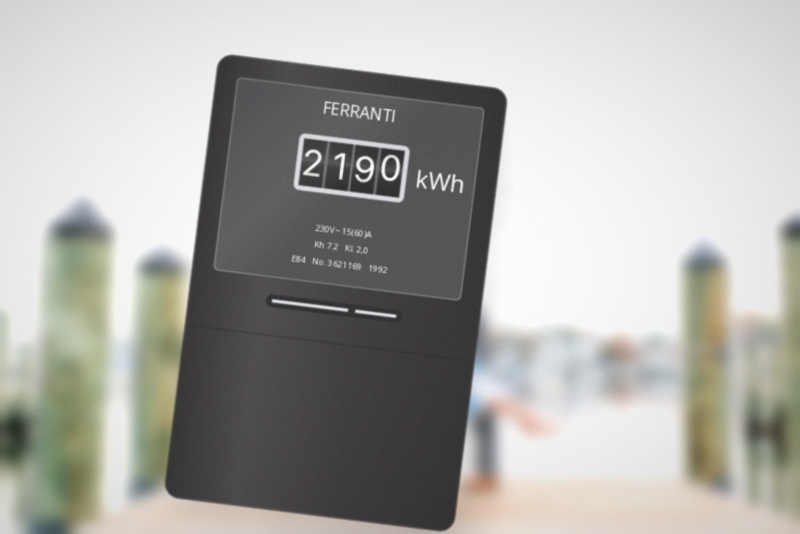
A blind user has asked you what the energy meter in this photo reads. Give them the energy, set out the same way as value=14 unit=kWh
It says value=2190 unit=kWh
